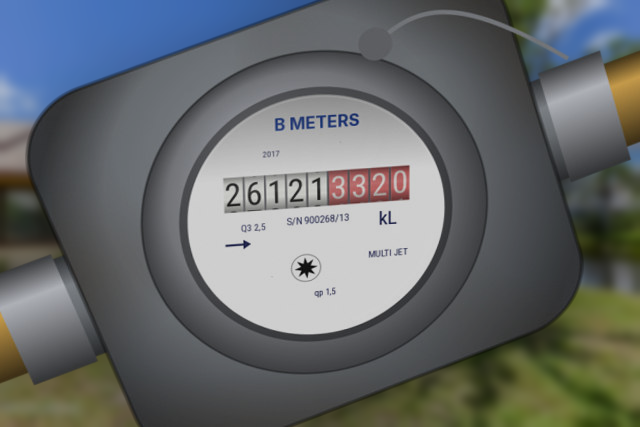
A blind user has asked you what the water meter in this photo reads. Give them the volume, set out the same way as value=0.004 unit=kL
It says value=26121.3320 unit=kL
